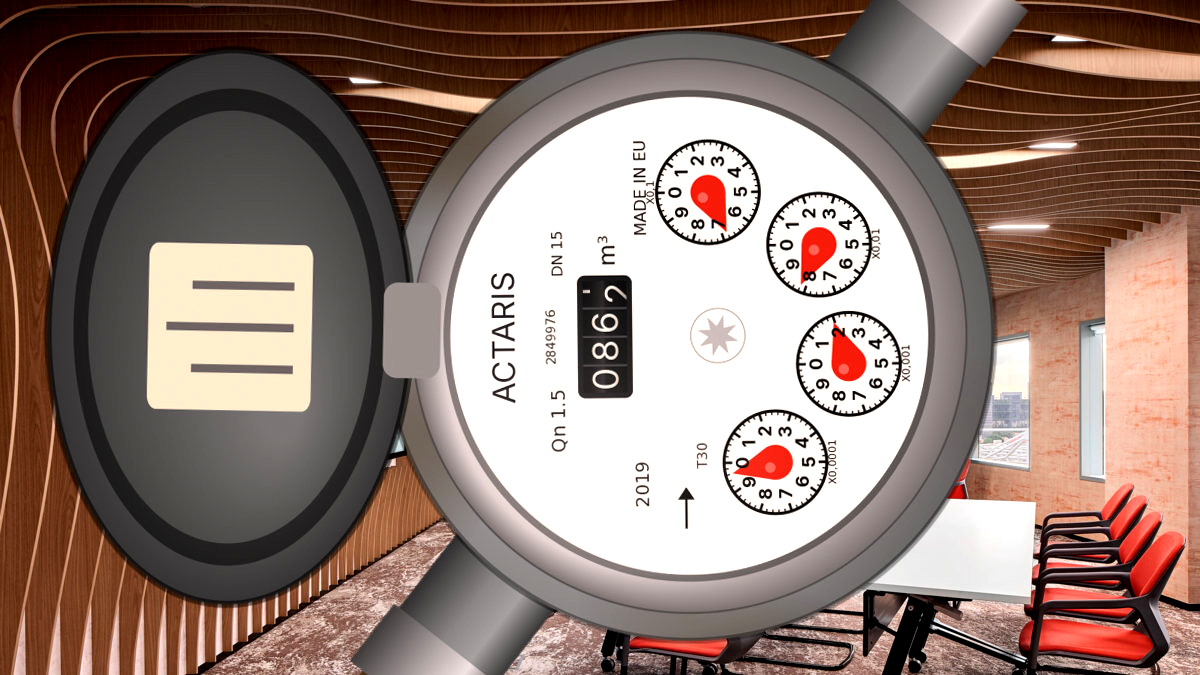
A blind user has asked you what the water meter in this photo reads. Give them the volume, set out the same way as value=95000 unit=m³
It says value=861.6819 unit=m³
